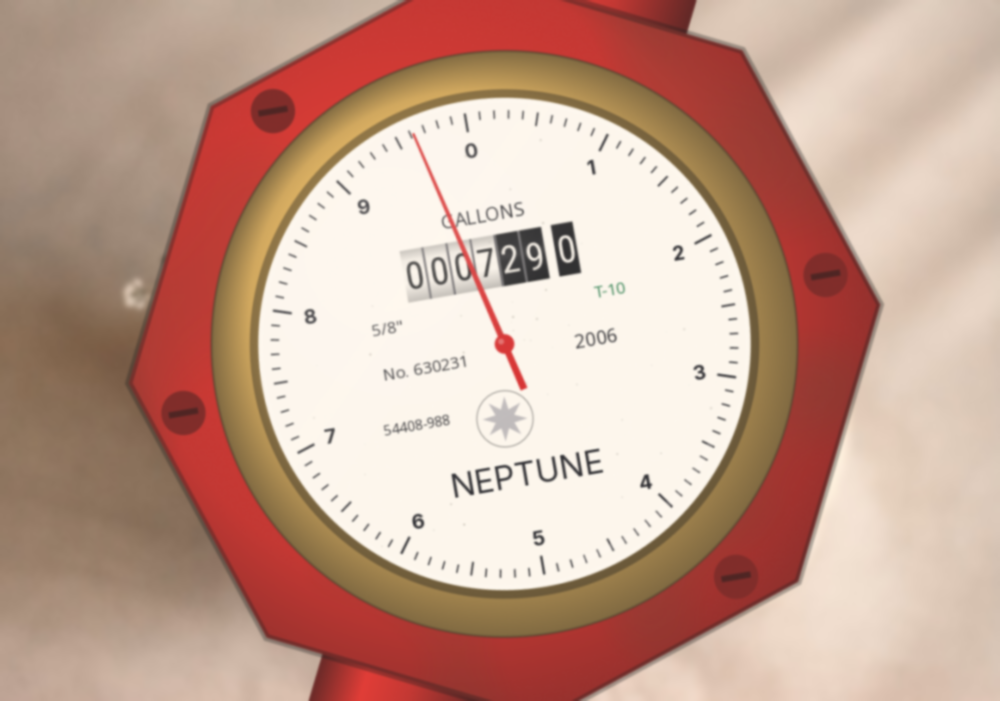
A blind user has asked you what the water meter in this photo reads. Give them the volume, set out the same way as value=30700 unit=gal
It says value=7289.6 unit=gal
